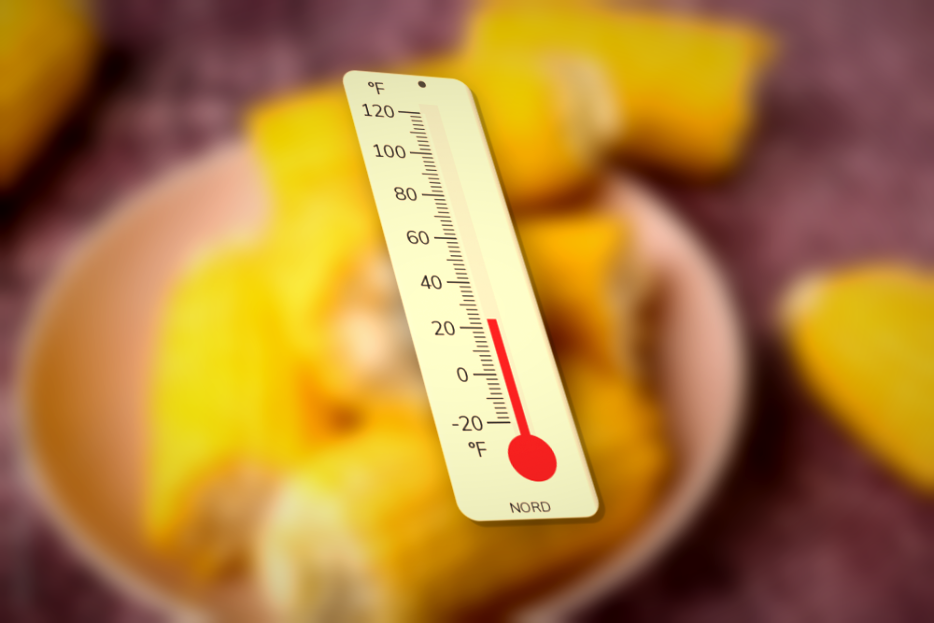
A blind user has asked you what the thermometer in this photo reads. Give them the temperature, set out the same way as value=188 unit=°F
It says value=24 unit=°F
